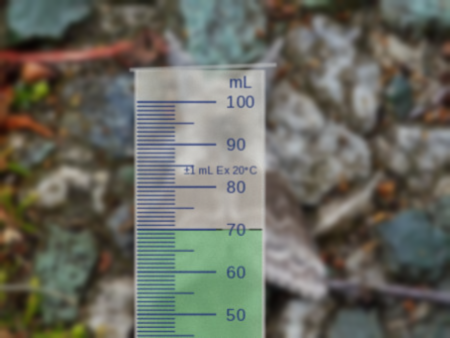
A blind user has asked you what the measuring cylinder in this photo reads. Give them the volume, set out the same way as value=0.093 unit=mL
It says value=70 unit=mL
